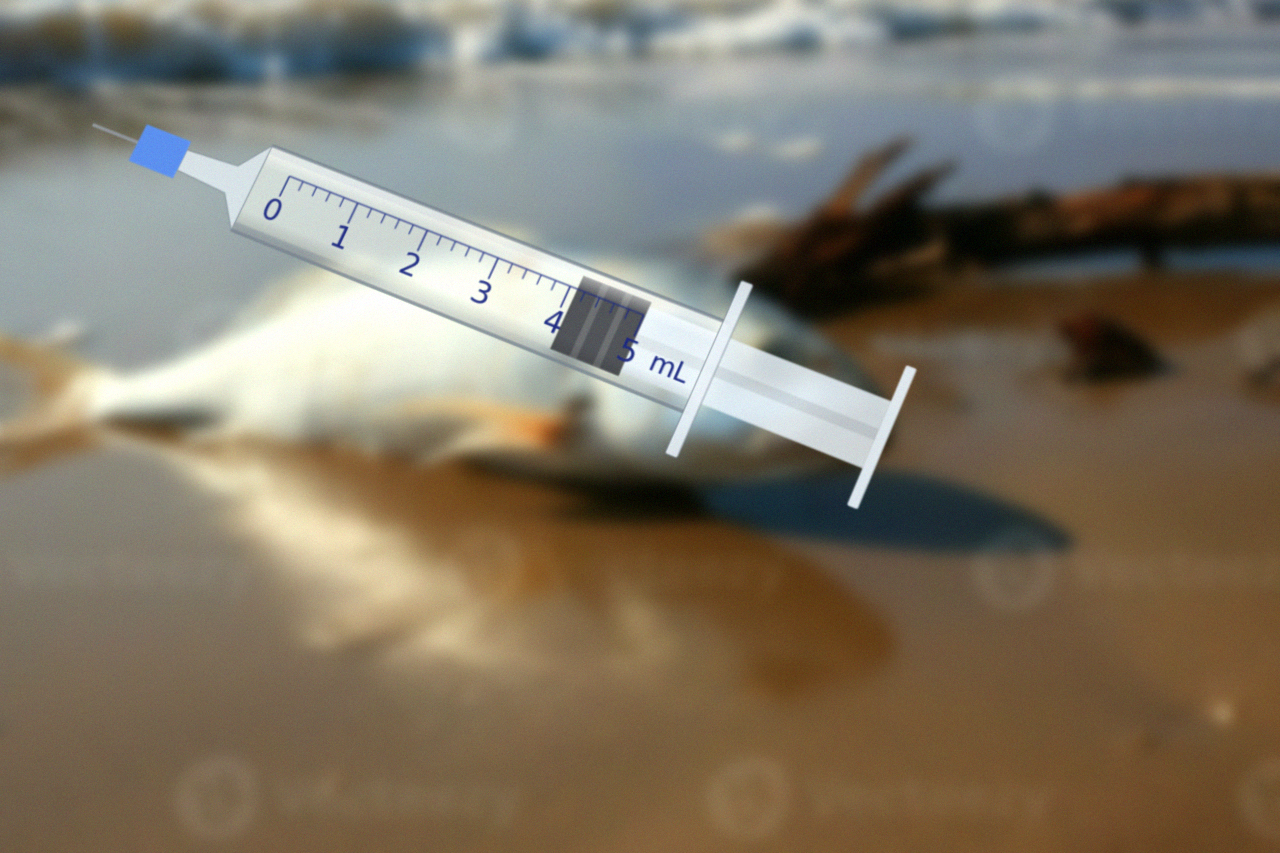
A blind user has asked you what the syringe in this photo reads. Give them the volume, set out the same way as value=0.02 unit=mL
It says value=4.1 unit=mL
